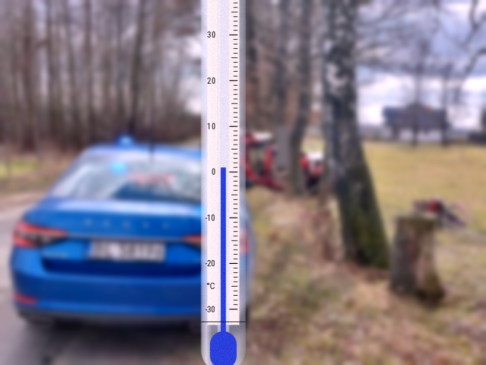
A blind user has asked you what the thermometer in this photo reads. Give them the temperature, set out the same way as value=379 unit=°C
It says value=1 unit=°C
